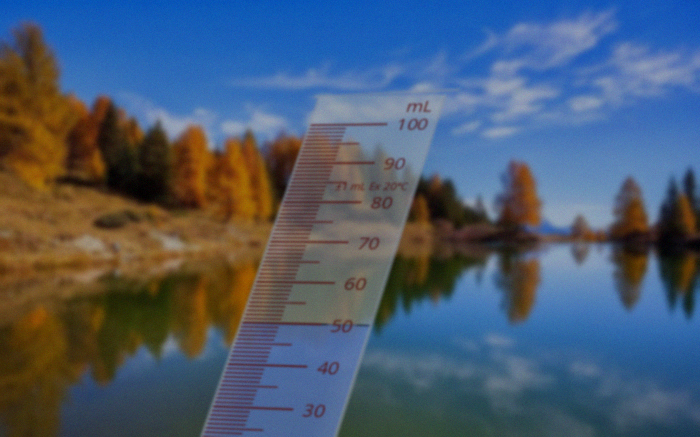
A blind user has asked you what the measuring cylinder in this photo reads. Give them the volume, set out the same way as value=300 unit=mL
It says value=50 unit=mL
